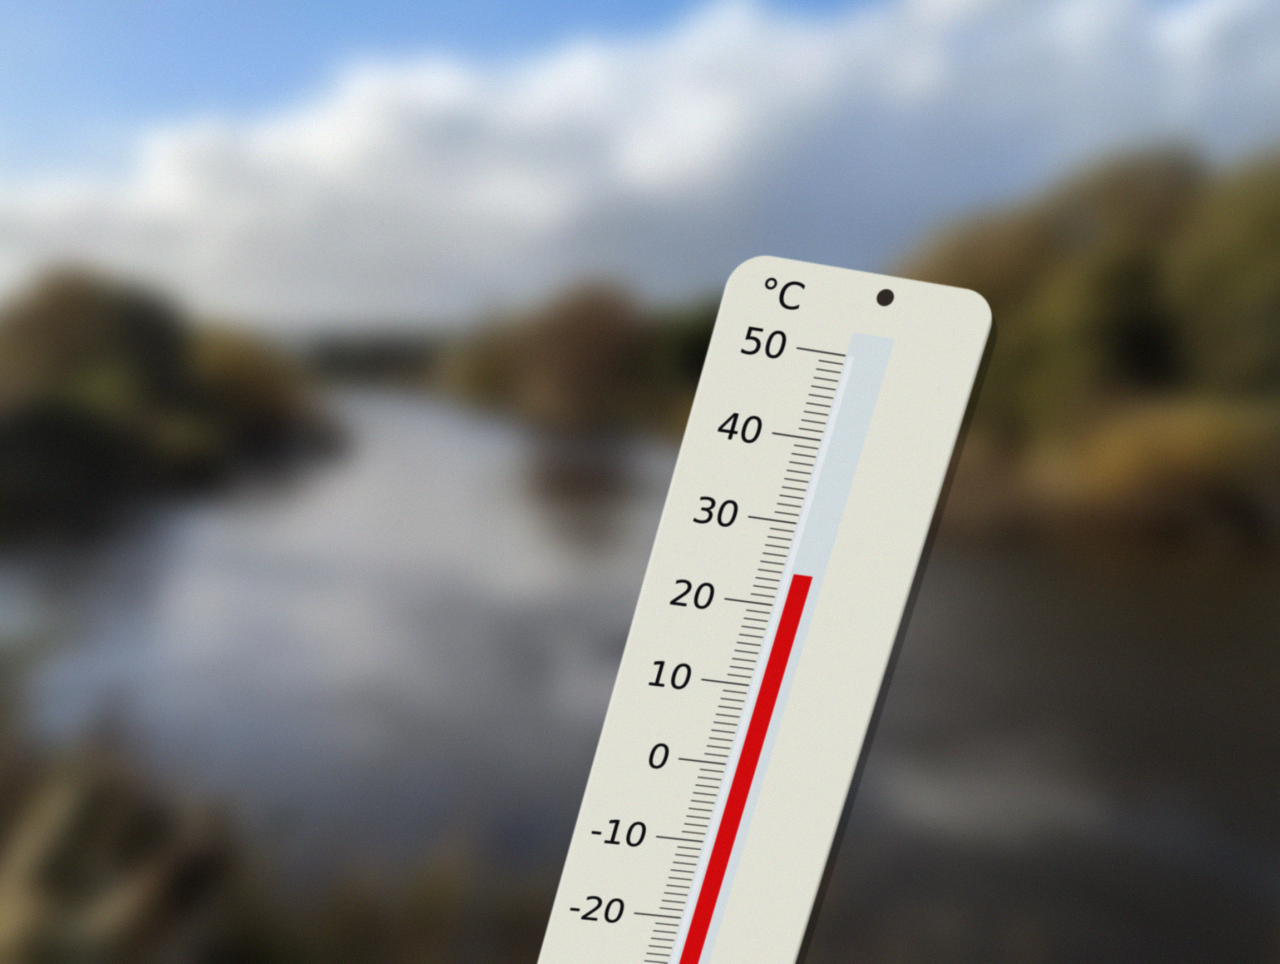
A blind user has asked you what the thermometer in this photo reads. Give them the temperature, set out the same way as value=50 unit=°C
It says value=24 unit=°C
